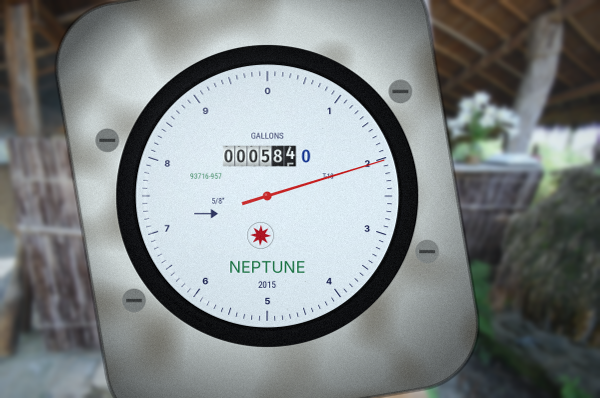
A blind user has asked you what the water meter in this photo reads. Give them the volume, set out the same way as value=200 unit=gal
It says value=5842.0 unit=gal
